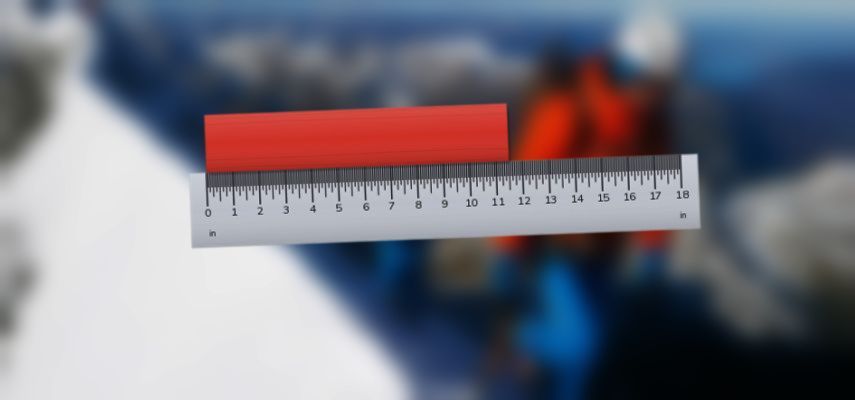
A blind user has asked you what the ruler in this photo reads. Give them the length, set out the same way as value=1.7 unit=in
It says value=11.5 unit=in
